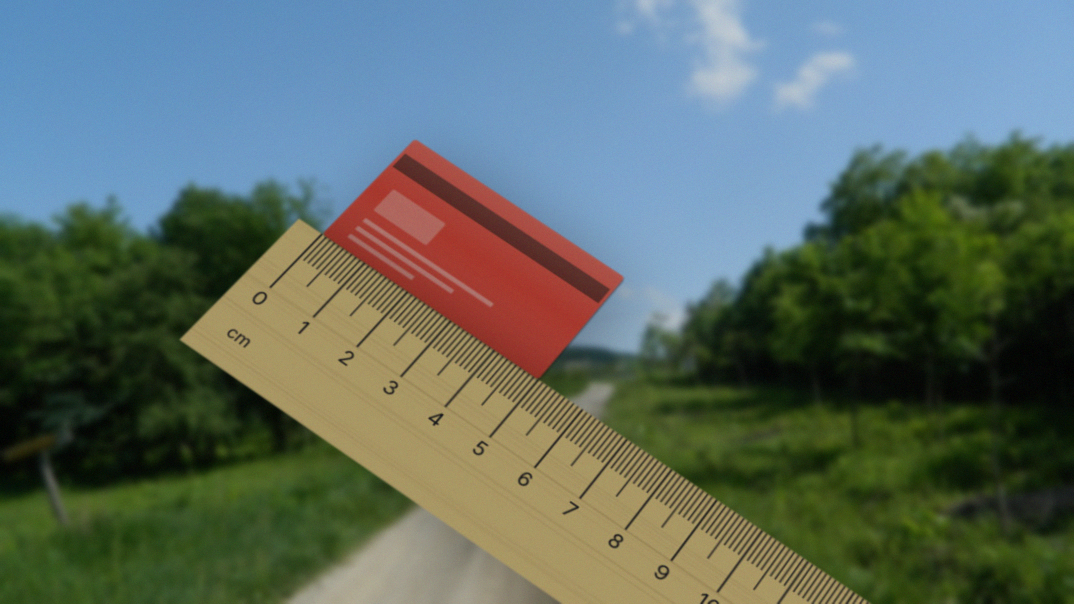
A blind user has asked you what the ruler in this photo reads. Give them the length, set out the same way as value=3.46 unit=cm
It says value=5 unit=cm
